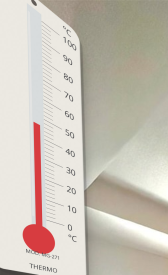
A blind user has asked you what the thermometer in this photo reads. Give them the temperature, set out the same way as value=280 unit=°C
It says value=46 unit=°C
